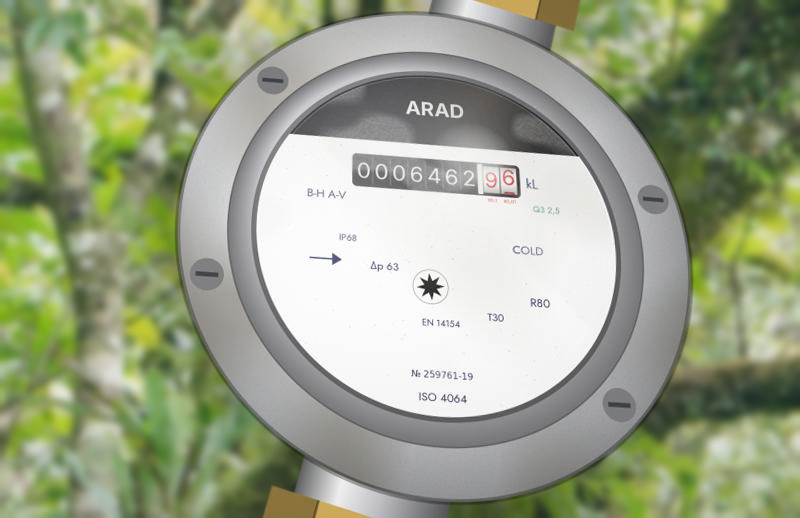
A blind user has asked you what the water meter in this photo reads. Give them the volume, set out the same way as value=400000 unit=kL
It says value=6462.96 unit=kL
